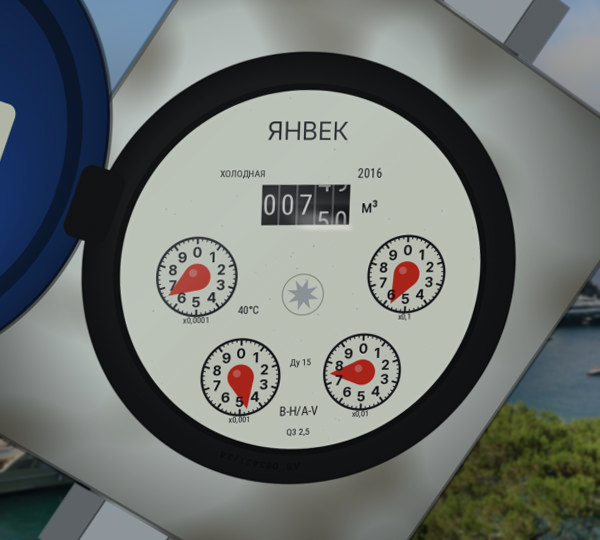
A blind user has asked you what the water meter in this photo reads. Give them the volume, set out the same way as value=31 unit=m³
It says value=749.5746 unit=m³
